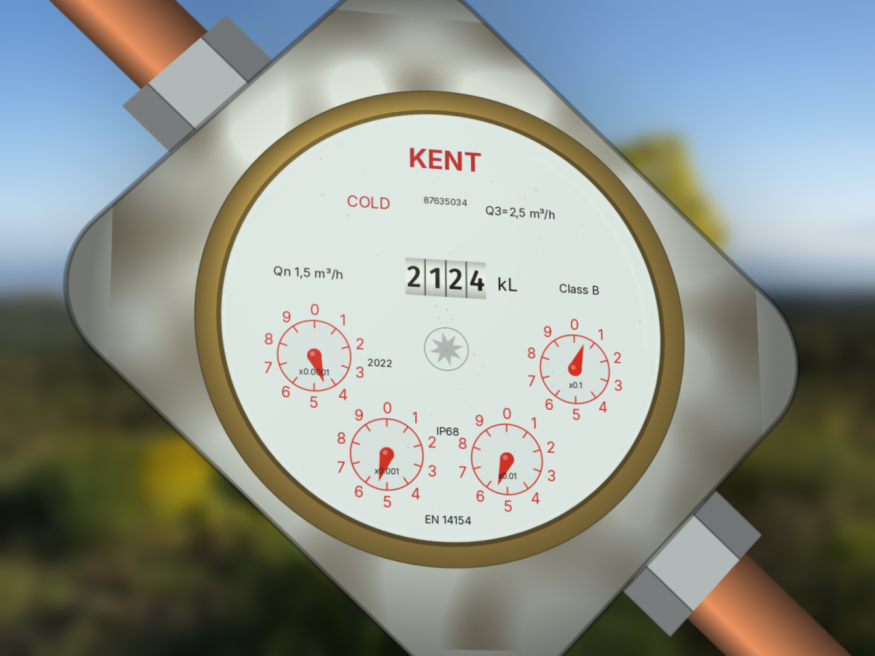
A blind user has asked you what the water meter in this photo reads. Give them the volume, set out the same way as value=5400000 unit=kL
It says value=2124.0554 unit=kL
